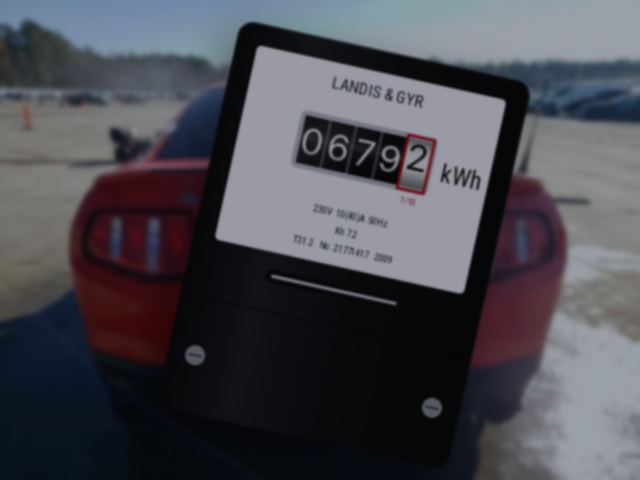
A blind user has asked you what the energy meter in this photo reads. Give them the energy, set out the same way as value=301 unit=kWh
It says value=679.2 unit=kWh
